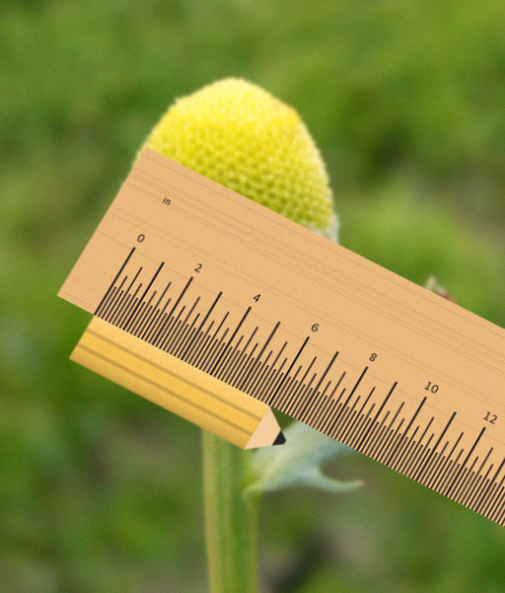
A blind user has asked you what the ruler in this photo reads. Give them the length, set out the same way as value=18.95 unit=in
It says value=7 unit=in
